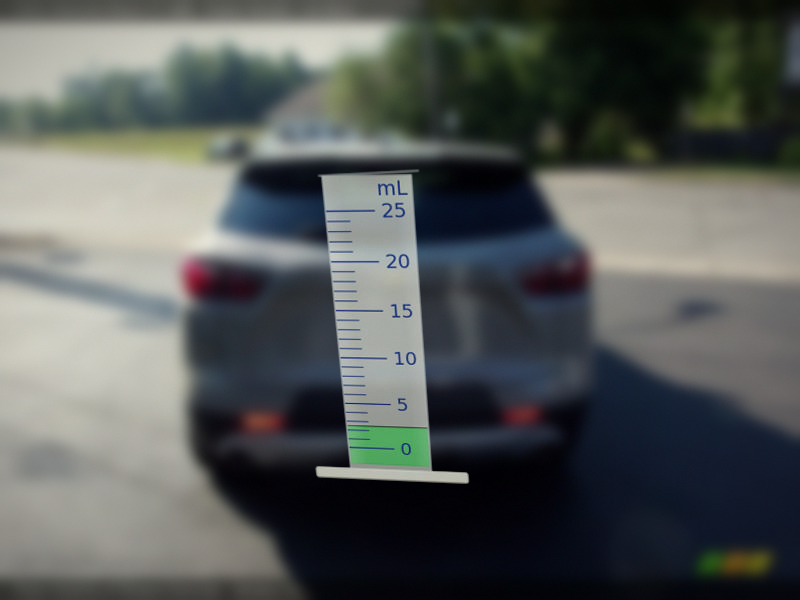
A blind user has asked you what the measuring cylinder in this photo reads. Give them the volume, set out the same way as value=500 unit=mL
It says value=2.5 unit=mL
